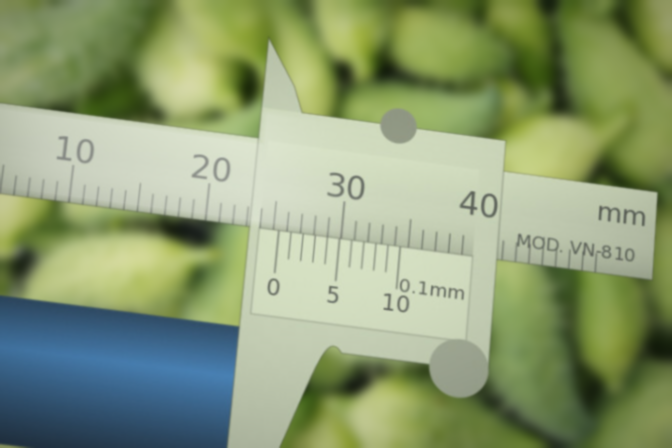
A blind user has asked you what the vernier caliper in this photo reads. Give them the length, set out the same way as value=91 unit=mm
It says value=25.4 unit=mm
